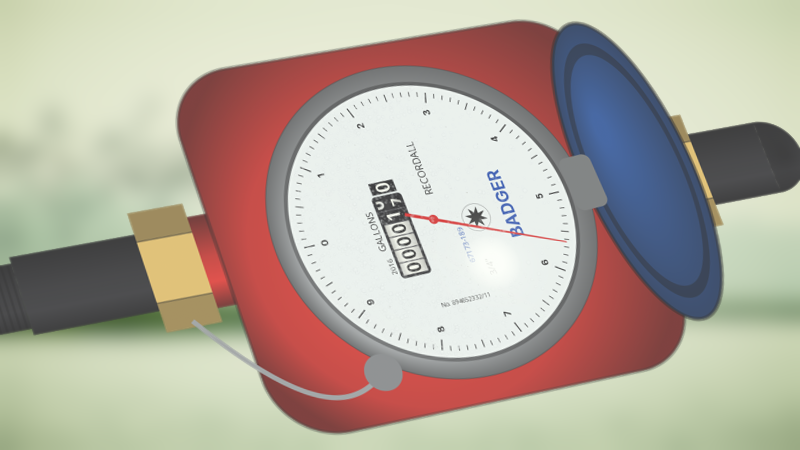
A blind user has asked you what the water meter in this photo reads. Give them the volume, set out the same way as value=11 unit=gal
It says value=165.6 unit=gal
